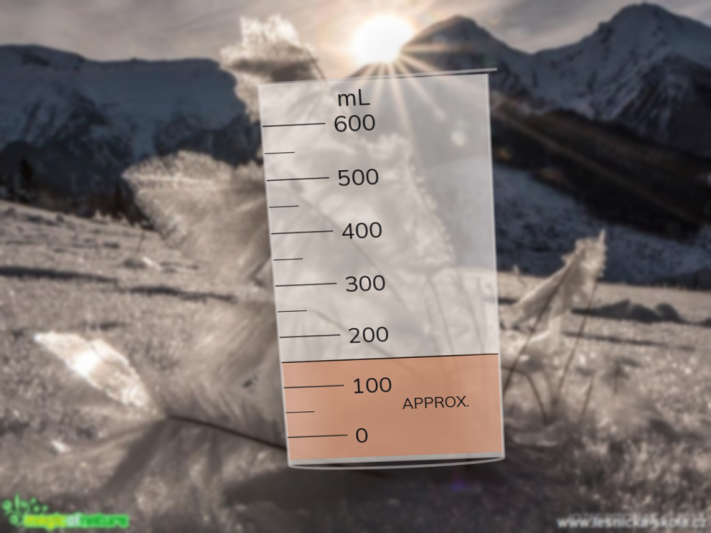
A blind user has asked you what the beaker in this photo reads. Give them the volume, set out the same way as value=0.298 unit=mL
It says value=150 unit=mL
